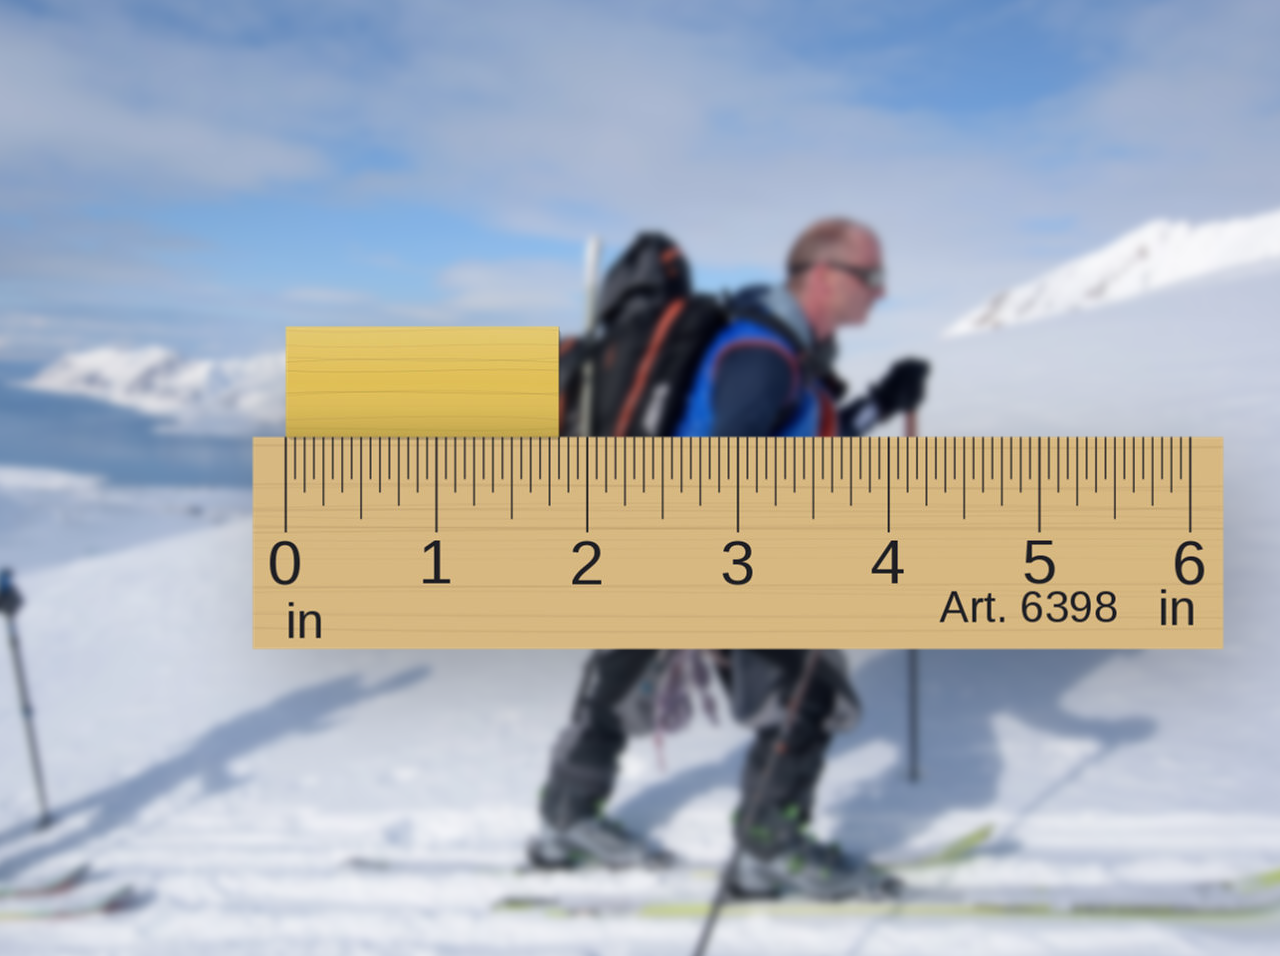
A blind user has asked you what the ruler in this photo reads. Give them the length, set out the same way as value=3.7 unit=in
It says value=1.8125 unit=in
